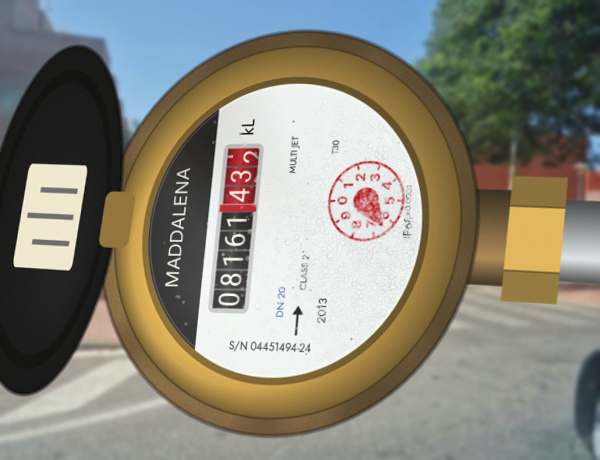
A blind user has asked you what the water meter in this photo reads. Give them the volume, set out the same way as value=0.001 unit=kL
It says value=8161.4316 unit=kL
